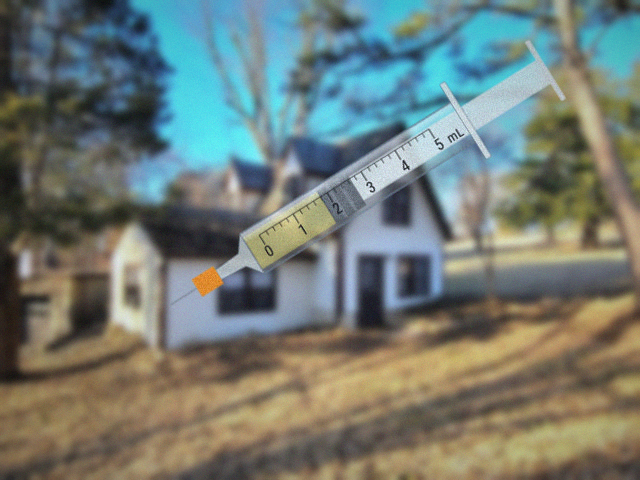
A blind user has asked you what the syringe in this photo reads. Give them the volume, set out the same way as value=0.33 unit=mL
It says value=1.8 unit=mL
